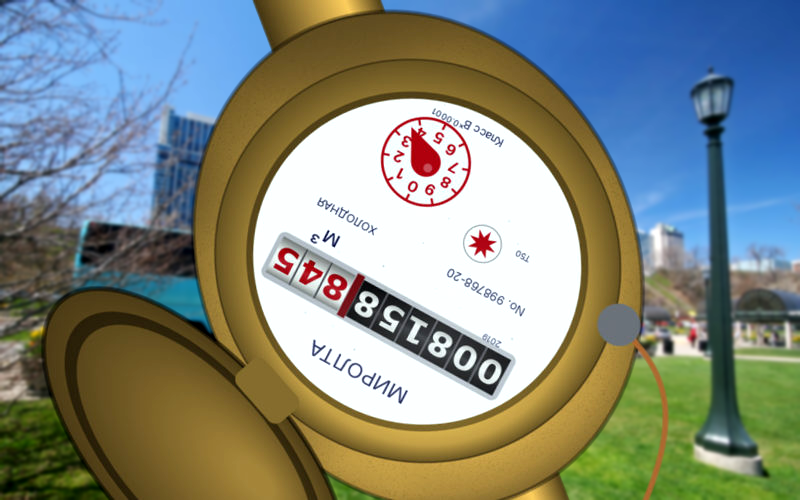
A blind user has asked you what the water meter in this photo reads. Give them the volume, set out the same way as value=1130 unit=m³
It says value=8158.8453 unit=m³
